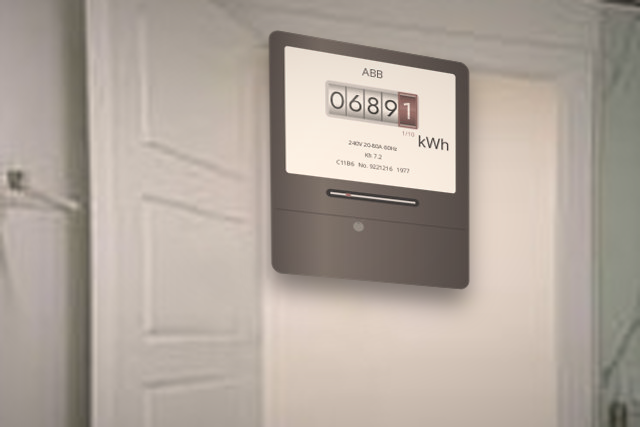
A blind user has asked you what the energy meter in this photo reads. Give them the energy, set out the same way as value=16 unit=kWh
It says value=689.1 unit=kWh
